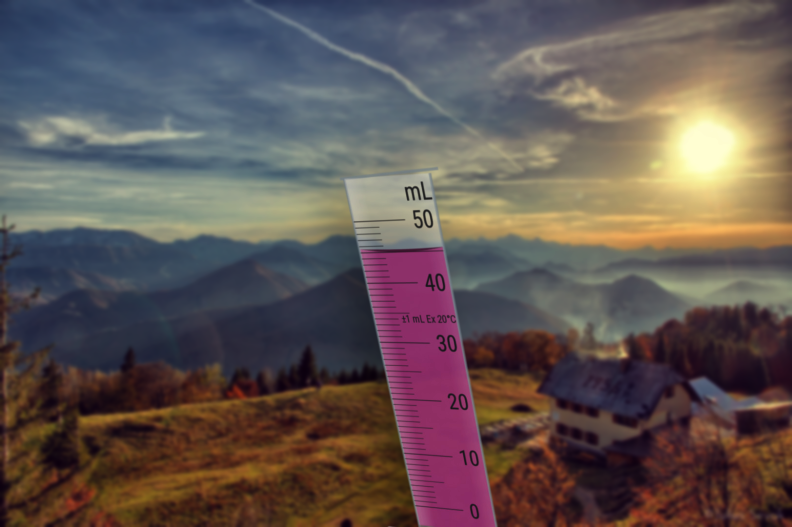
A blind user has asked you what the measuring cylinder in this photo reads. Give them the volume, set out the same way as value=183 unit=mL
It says value=45 unit=mL
